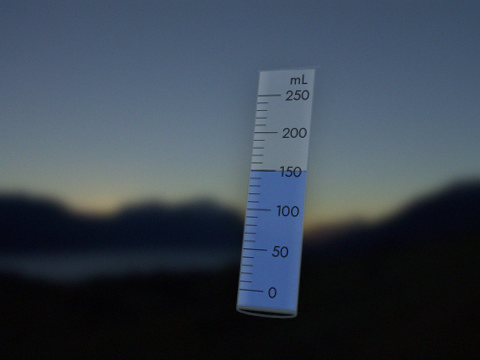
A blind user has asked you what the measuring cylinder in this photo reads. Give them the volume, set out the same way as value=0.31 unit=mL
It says value=150 unit=mL
